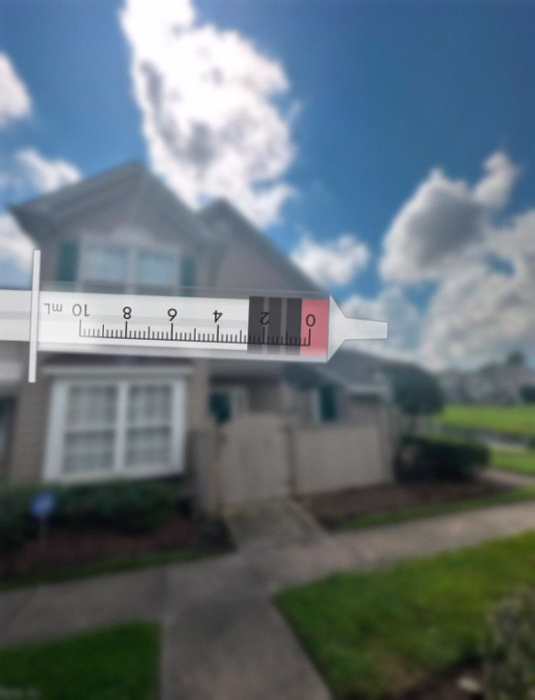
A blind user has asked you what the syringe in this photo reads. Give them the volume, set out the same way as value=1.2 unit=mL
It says value=0.4 unit=mL
